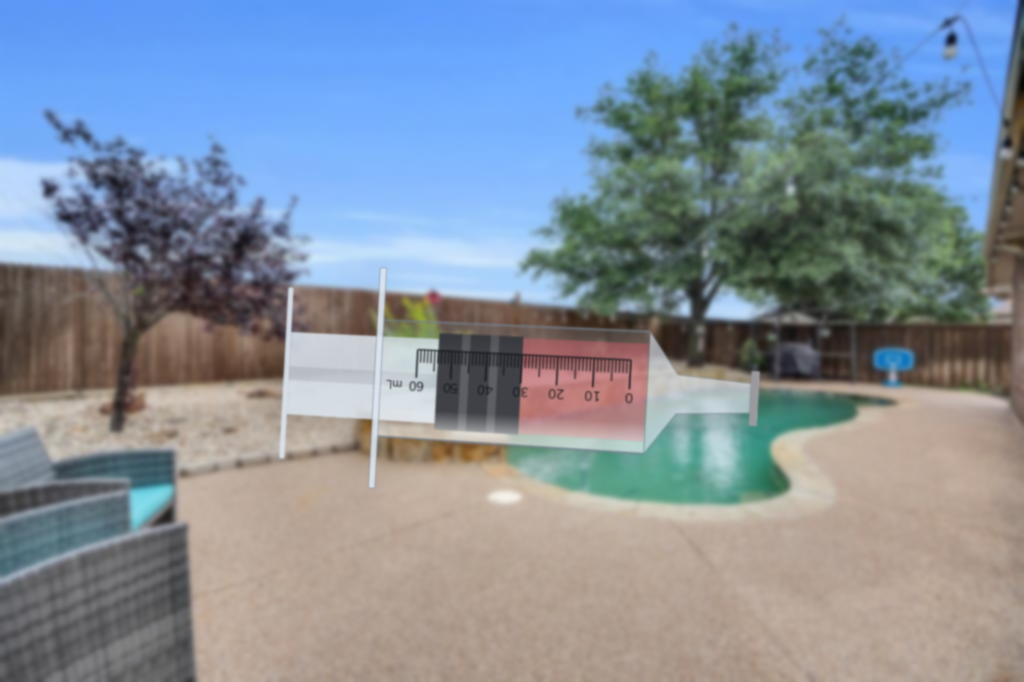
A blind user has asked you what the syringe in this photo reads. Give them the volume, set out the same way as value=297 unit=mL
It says value=30 unit=mL
